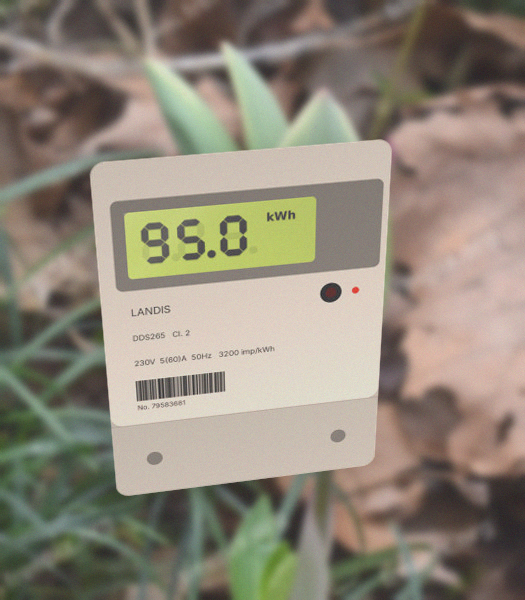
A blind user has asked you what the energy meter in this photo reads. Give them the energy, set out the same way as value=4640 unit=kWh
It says value=95.0 unit=kWh
